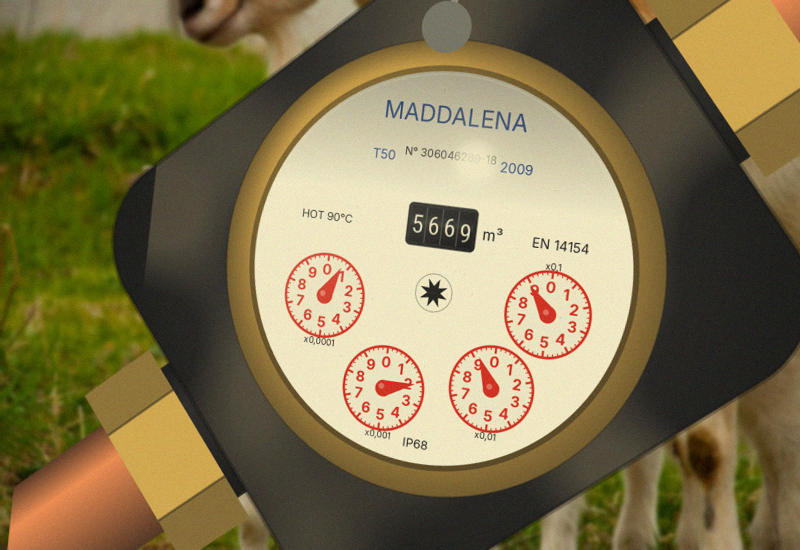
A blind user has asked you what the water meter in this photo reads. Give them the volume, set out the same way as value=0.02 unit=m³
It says value=5668.8920 unit=m³
